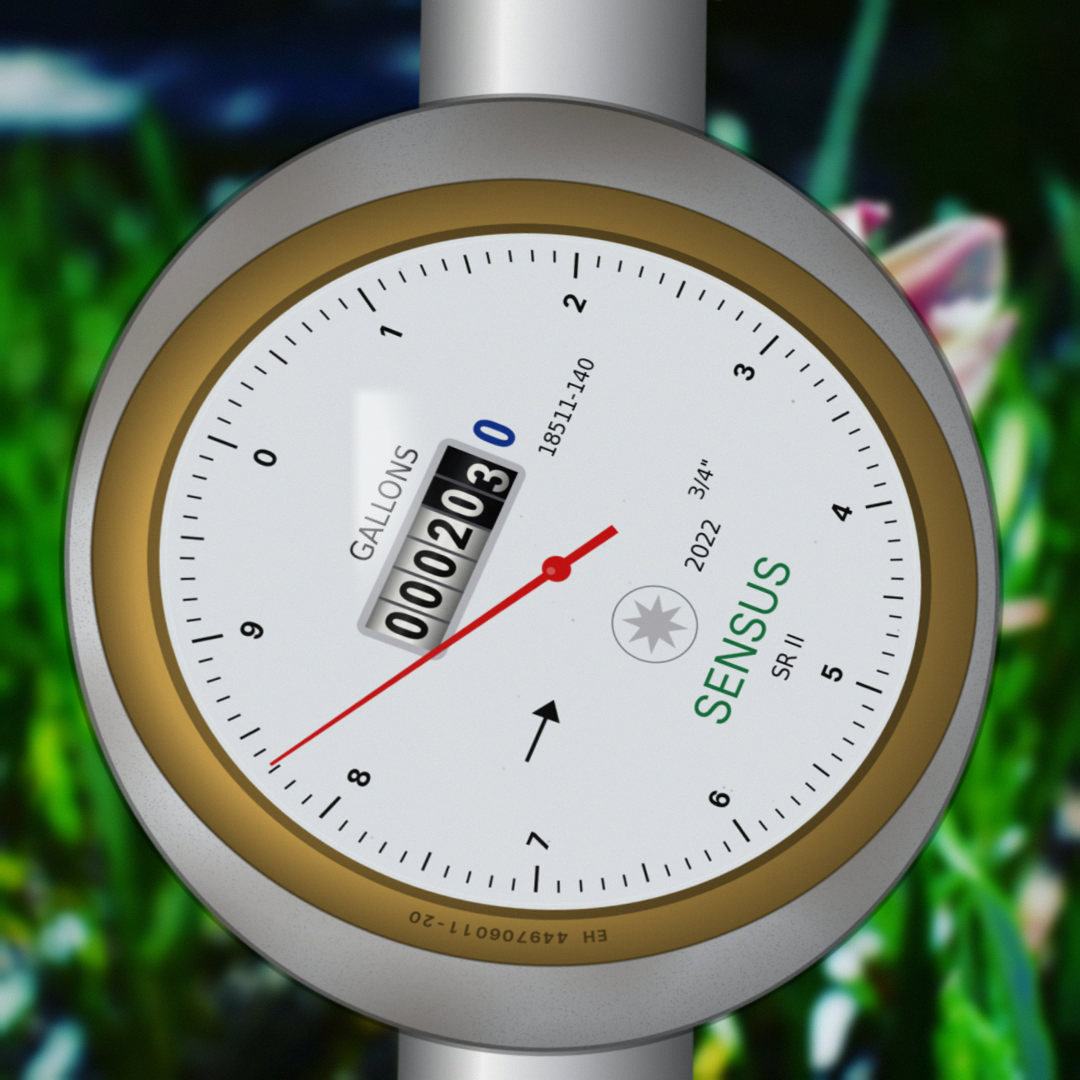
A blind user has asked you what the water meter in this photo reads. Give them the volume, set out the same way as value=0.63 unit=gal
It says value=2028.3 unit=gal
